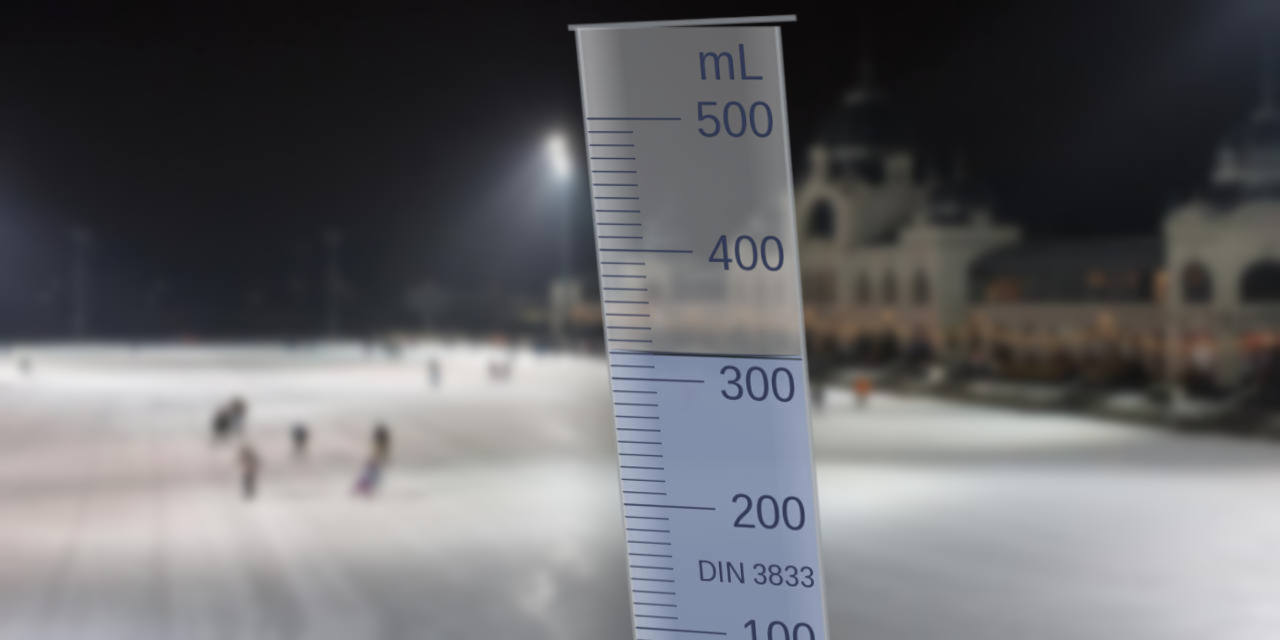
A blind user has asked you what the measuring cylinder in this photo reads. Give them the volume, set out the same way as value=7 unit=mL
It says value=320 unit=mL
